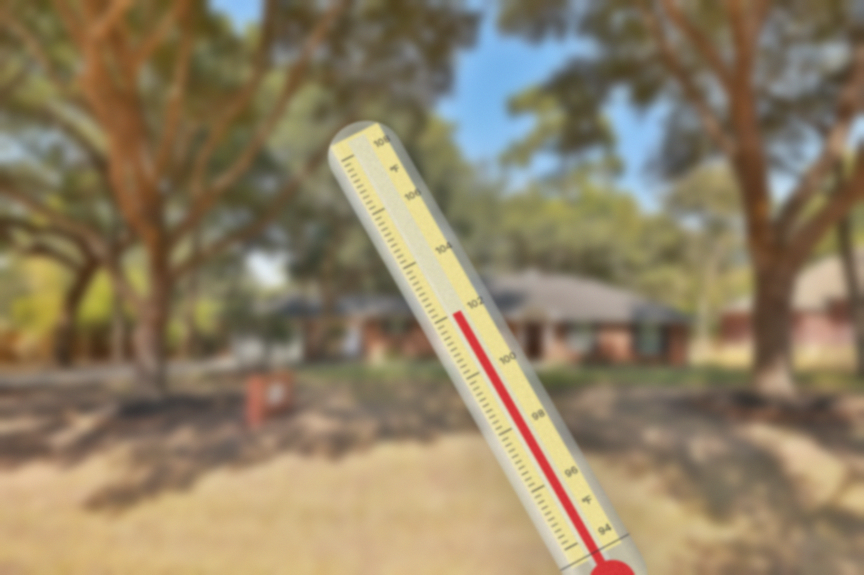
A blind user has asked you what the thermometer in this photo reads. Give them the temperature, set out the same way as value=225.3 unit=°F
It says value=102 unit=°F
